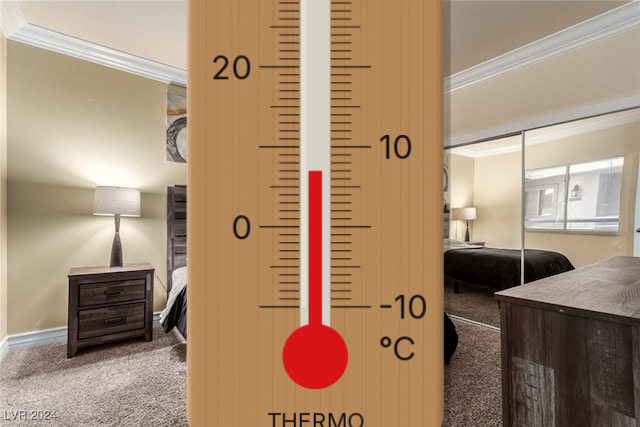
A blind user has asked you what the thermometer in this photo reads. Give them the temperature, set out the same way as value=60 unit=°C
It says value=7 unit=°C
